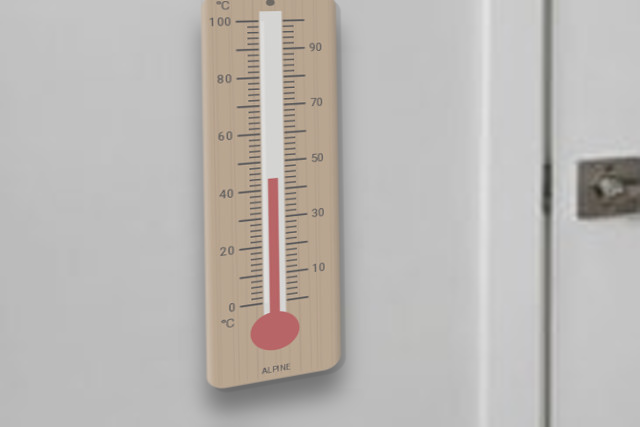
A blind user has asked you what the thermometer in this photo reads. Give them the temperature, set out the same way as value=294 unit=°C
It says value=44 unit=°C
